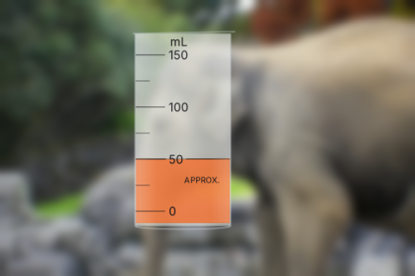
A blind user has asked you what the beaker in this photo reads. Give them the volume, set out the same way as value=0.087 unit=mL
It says value=50 unit=mL
